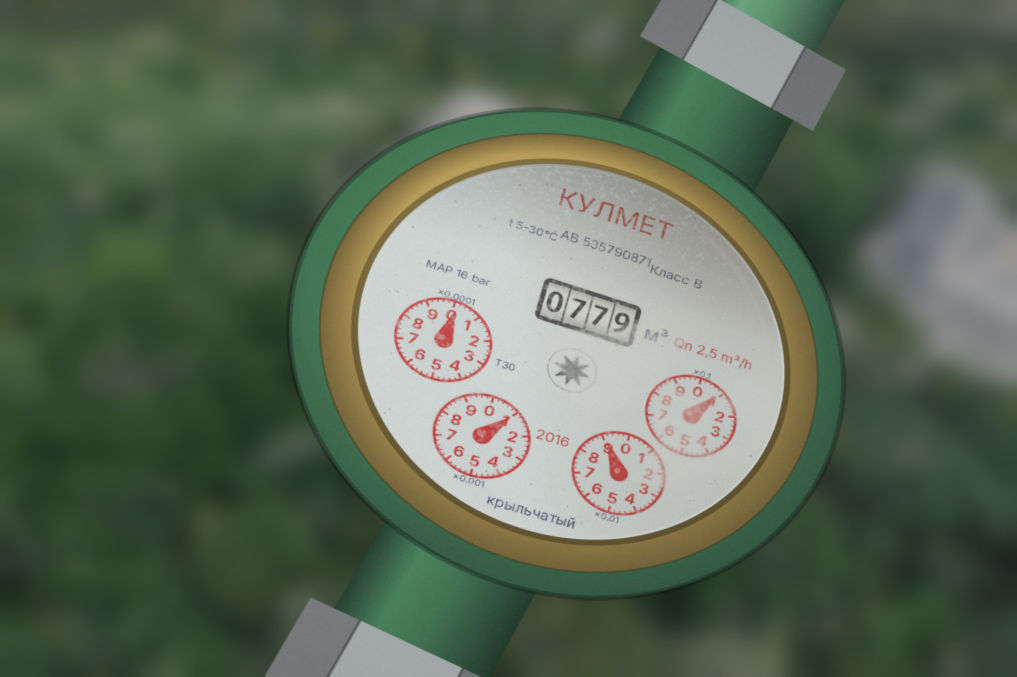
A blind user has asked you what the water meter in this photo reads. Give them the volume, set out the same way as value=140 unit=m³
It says value=779.0910 unit=m³
